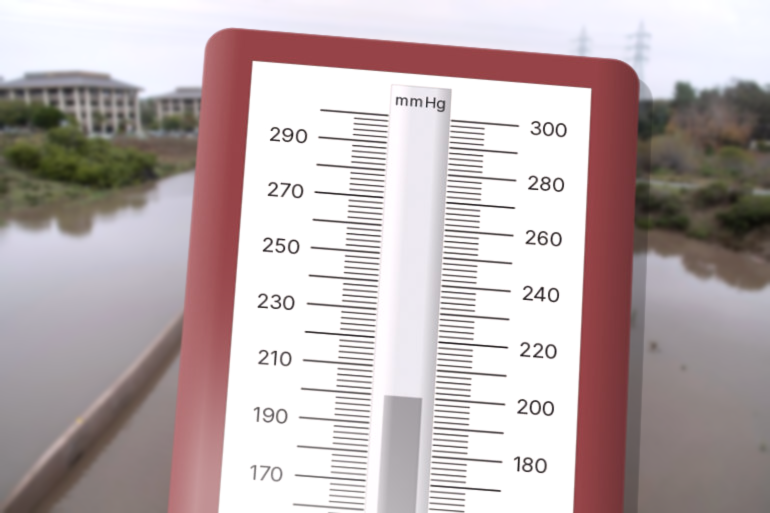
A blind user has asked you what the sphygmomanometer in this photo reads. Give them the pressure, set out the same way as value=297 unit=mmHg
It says value=200 unit=mmHg
